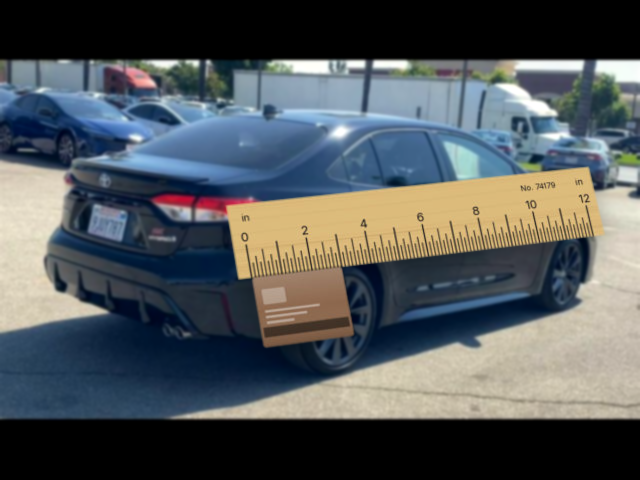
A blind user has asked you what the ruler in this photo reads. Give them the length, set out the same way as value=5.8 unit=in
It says value=3 unit=in
